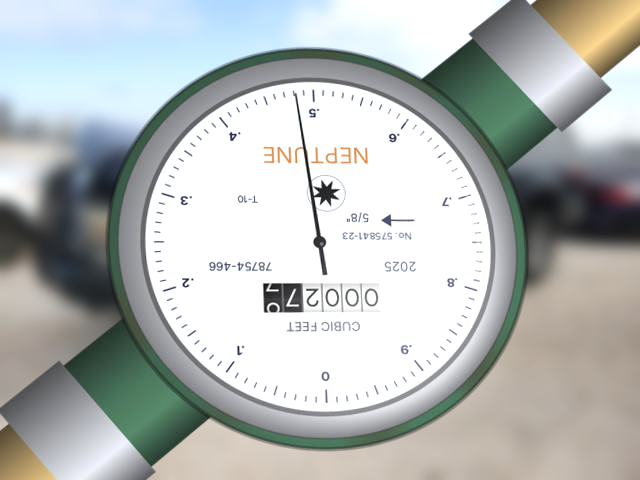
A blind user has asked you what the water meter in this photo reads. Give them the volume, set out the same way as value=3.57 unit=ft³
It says value=276.48 unit=ft³
